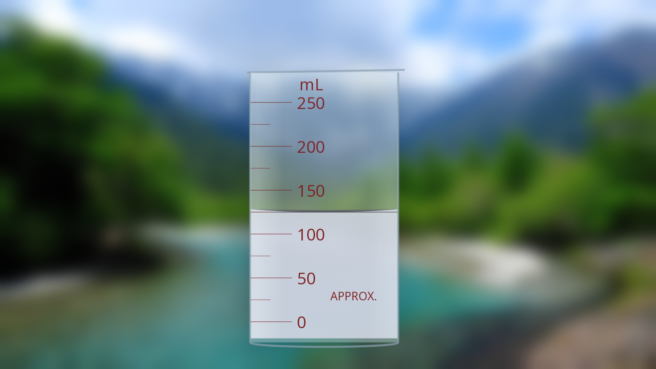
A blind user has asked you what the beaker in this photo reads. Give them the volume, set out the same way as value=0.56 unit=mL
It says value=125 unit=mL
